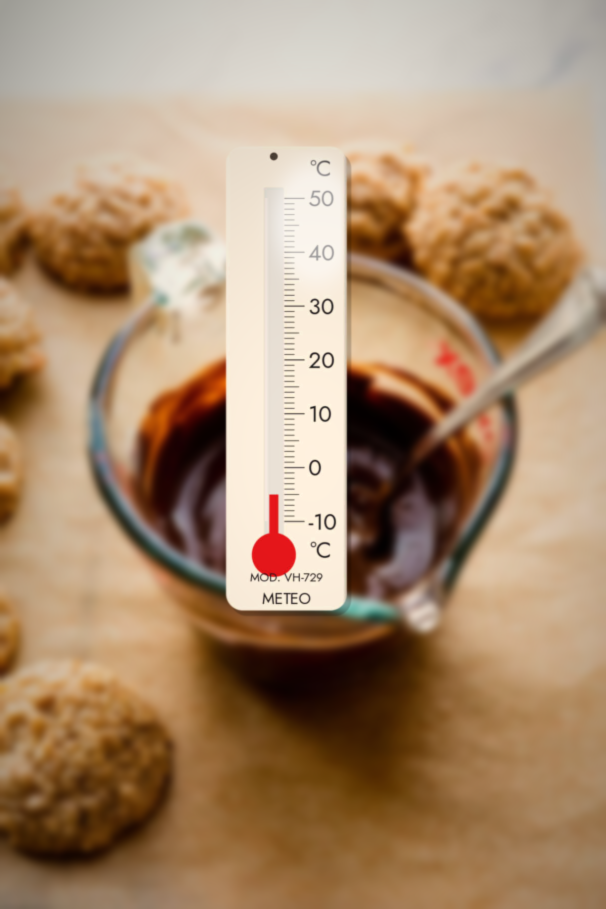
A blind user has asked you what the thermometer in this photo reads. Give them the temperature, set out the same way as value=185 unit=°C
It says value=-5 unit=°C
